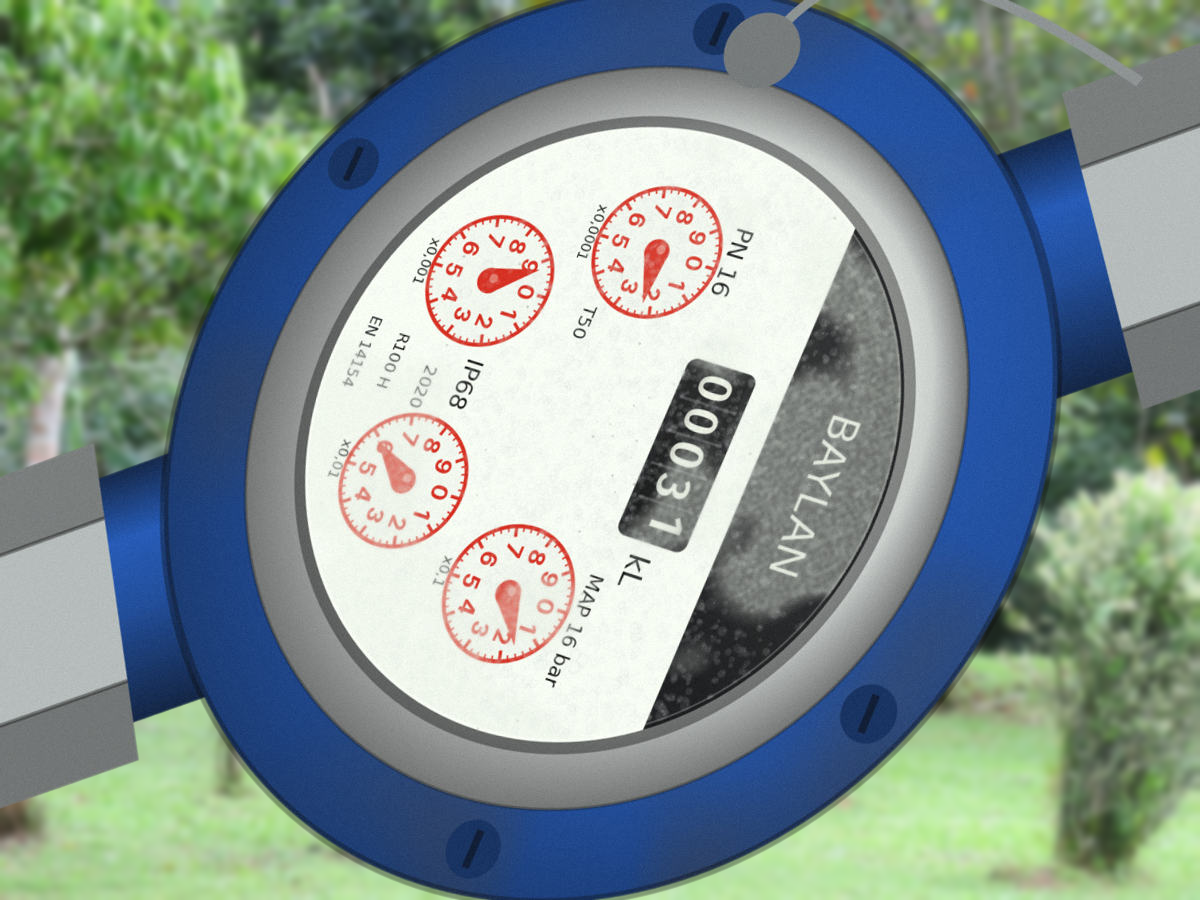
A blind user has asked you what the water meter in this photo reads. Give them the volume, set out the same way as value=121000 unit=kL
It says value=31.1592 unit=kL
